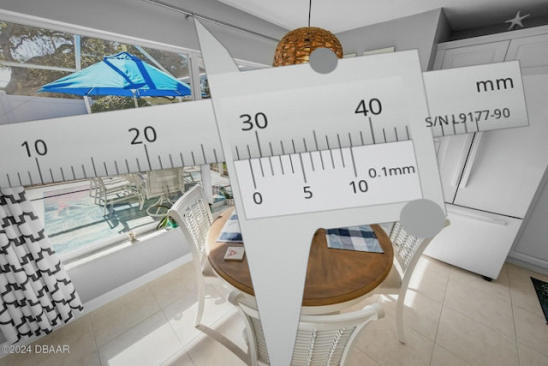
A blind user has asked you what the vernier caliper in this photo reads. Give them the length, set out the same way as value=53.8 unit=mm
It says value=28.9 unit=mm
